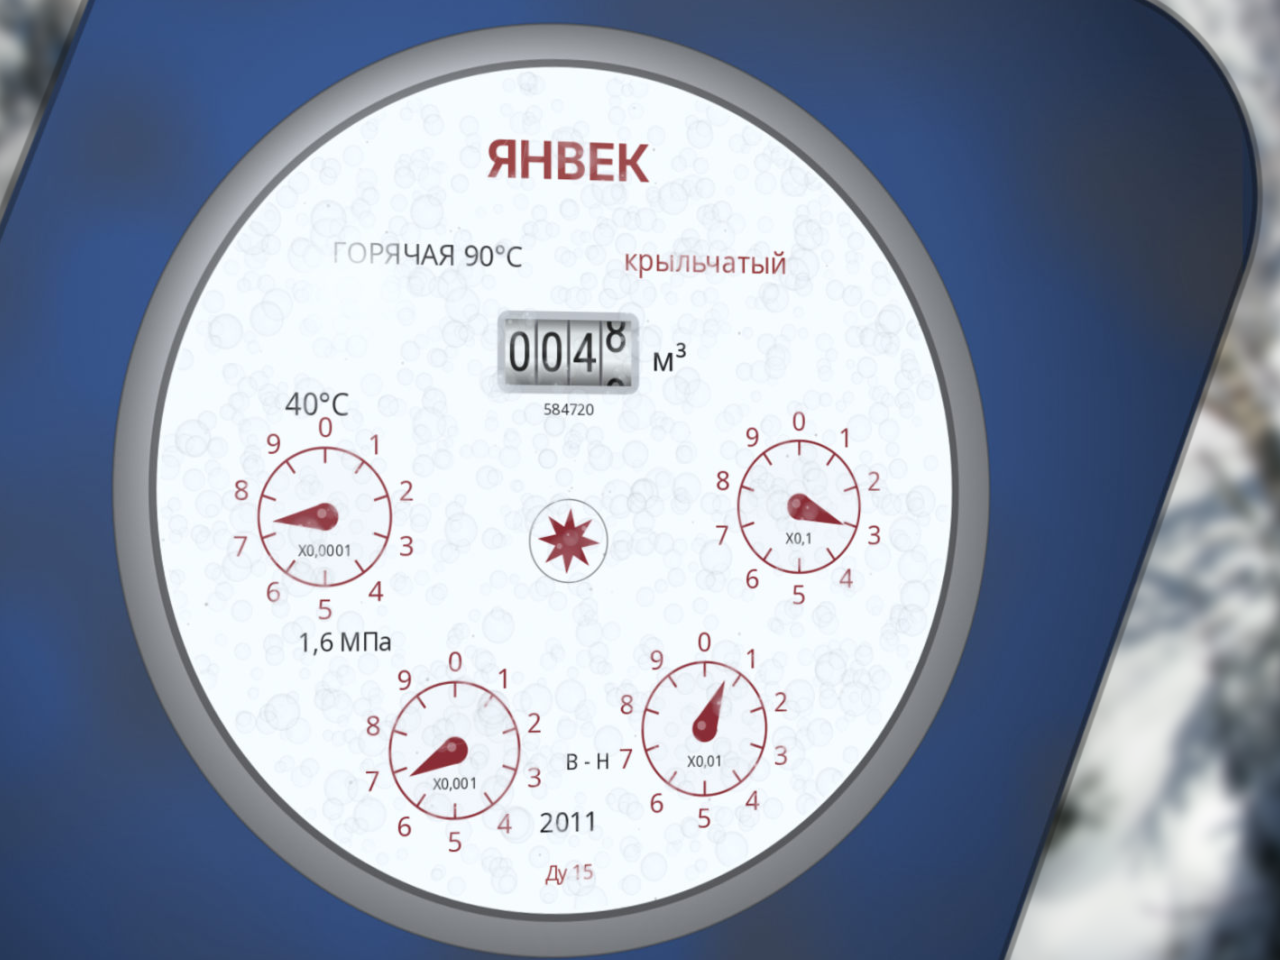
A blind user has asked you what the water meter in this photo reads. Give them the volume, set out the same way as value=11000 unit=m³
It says value=48.3067 unit=m³
